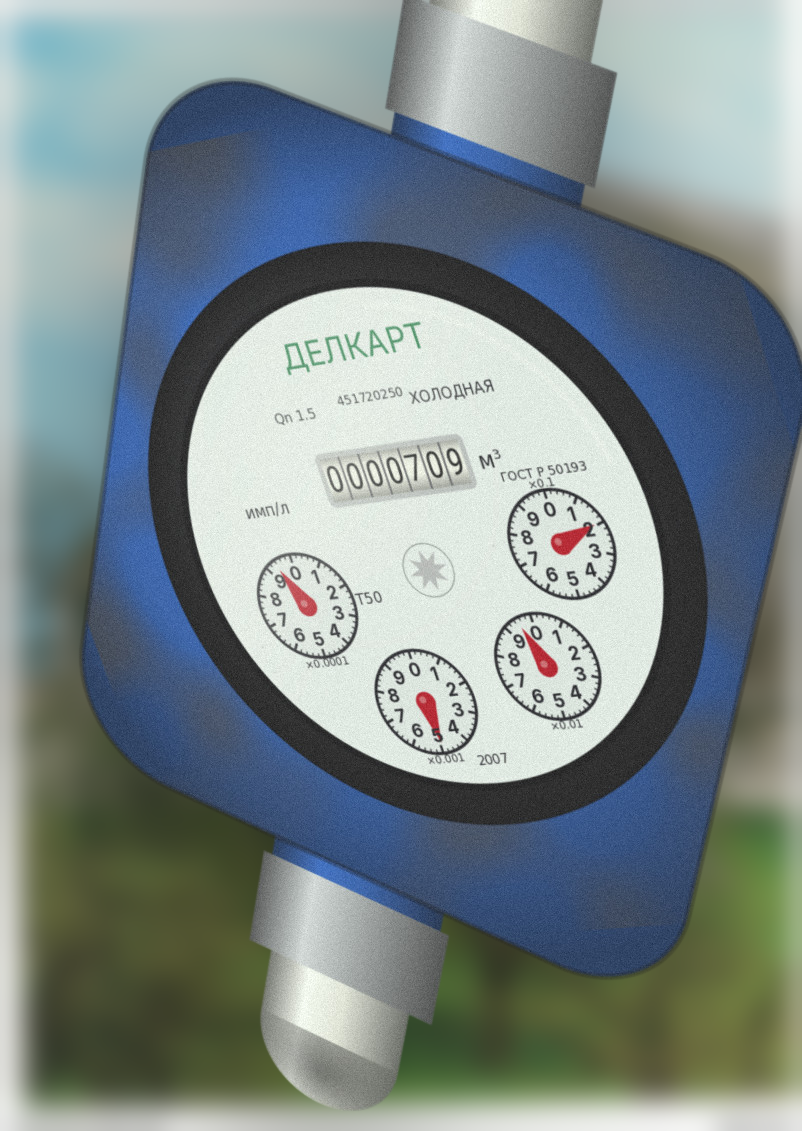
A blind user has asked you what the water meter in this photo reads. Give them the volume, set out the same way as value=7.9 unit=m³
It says value=709.1949 unit=m³
